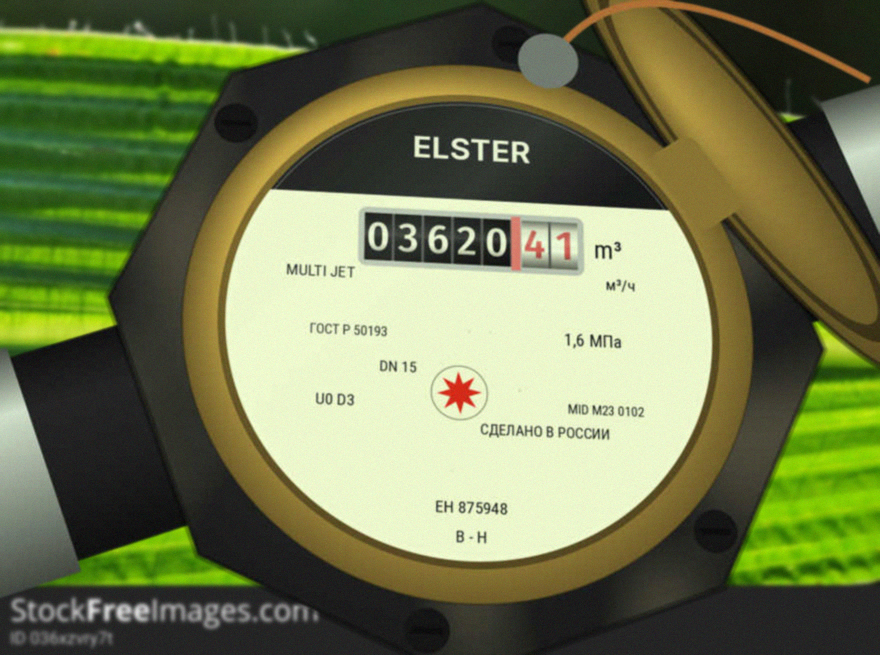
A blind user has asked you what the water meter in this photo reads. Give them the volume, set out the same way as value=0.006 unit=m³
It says value=3620.41 unit=m³
